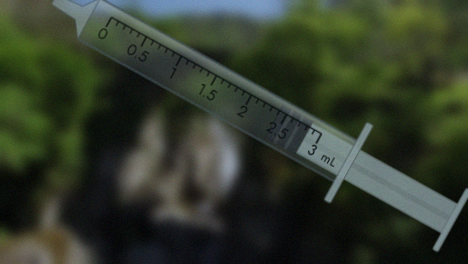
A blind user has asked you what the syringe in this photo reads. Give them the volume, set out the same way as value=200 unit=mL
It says value=2.4 unit=mL
